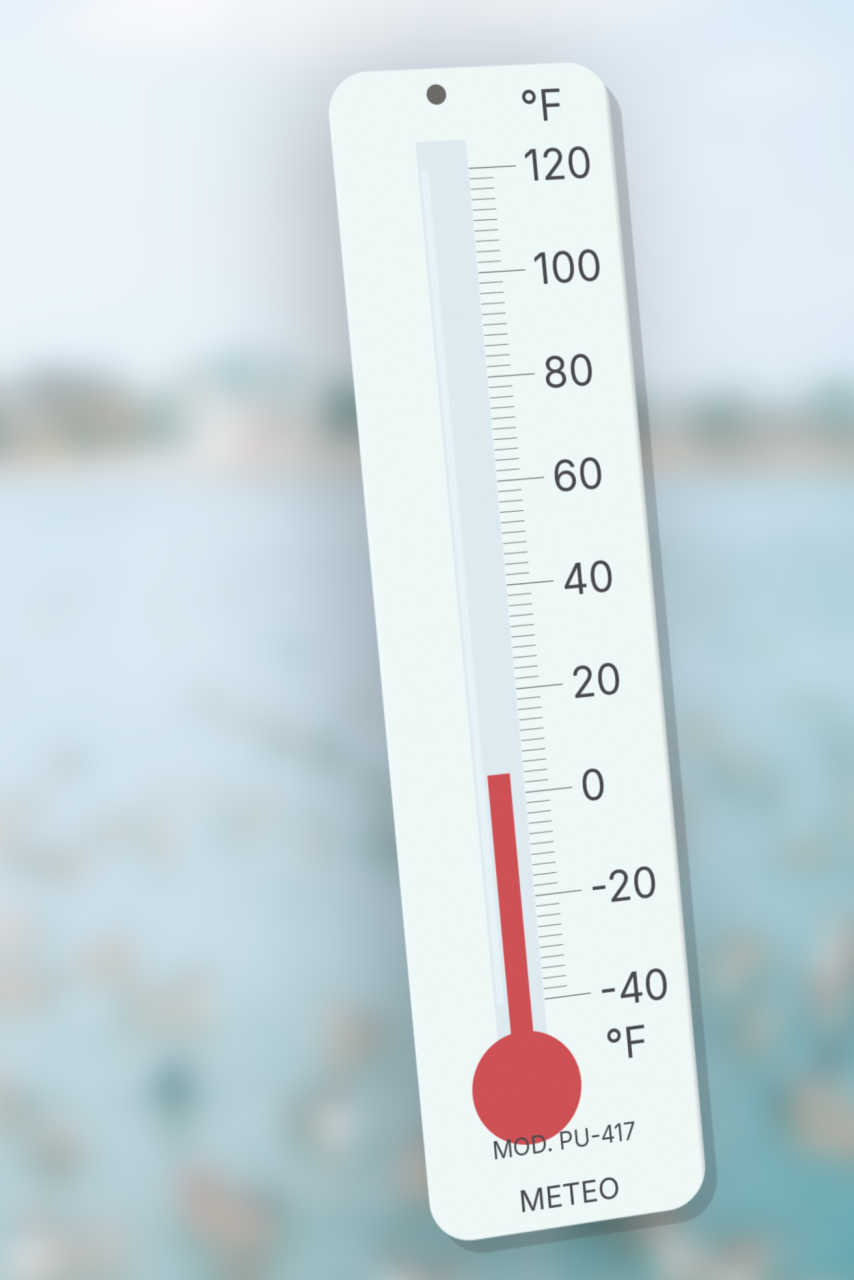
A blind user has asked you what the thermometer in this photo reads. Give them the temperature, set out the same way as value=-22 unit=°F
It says value=4 unit=°F
